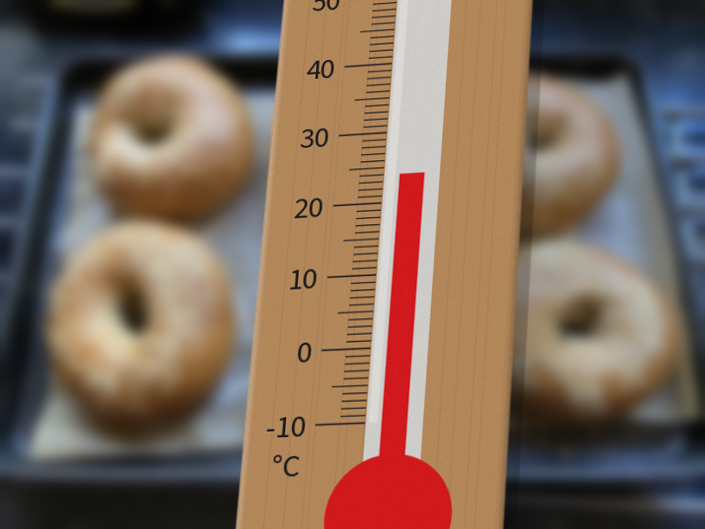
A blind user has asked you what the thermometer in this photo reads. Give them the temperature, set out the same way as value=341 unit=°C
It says value=24 unit=°C
